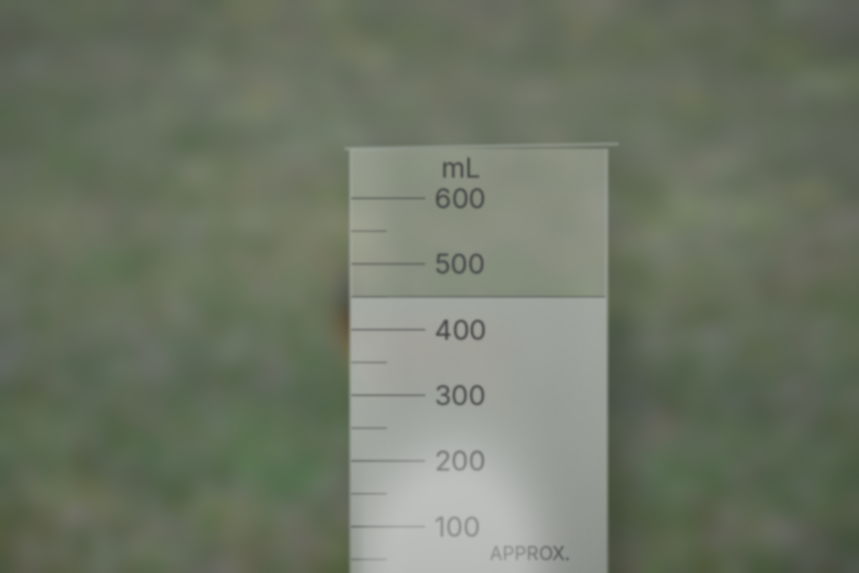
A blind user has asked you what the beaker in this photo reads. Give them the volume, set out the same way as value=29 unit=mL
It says value=450 unit=mL
